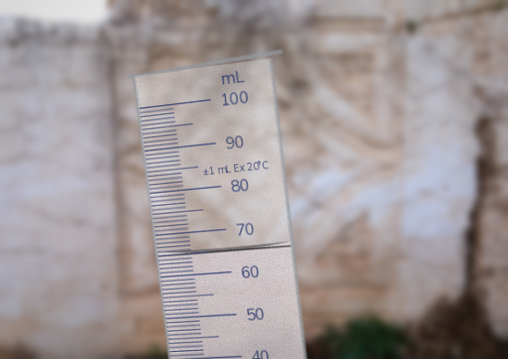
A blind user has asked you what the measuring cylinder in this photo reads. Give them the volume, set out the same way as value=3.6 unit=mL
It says value=65 unit=mL
